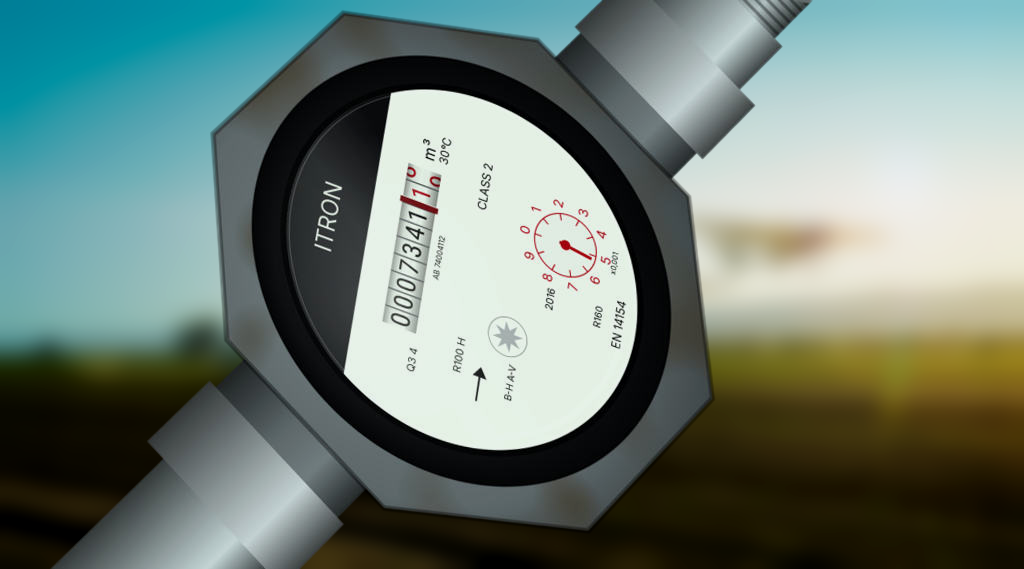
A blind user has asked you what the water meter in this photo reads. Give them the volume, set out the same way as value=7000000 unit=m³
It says value=7341.185 unit=m³
